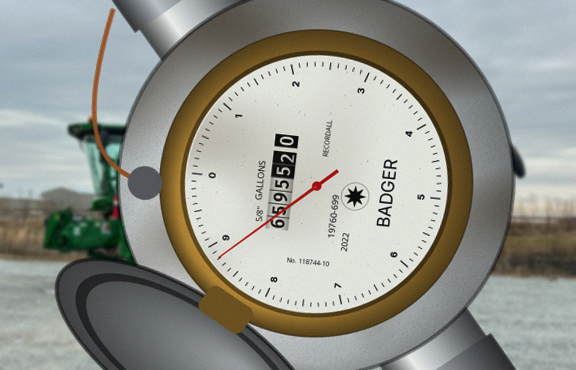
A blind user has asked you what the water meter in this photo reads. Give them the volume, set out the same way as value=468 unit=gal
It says value=6595518.8 unit=gal
